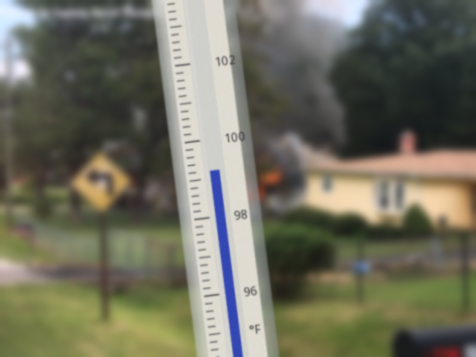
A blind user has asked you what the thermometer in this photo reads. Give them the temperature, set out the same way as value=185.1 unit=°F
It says value=99.2 unit=°F
